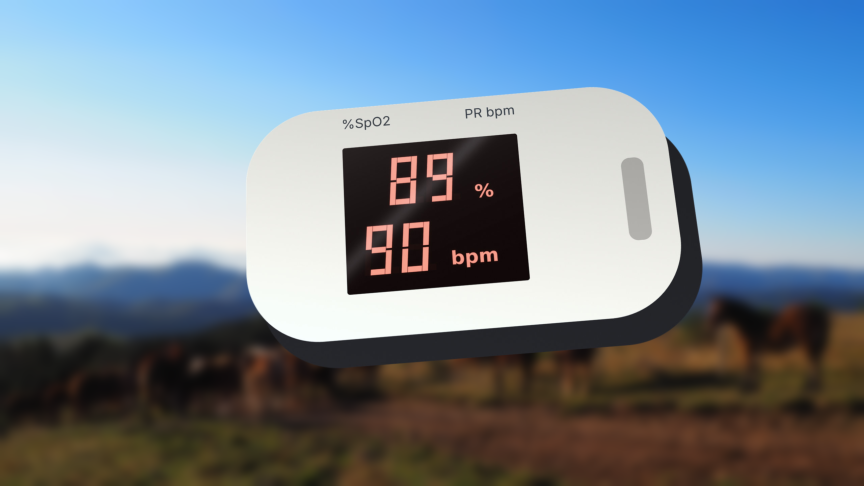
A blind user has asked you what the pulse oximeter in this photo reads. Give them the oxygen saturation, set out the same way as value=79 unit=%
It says value=89 unit=%
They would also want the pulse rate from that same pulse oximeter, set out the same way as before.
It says value=90 unit=bpm
